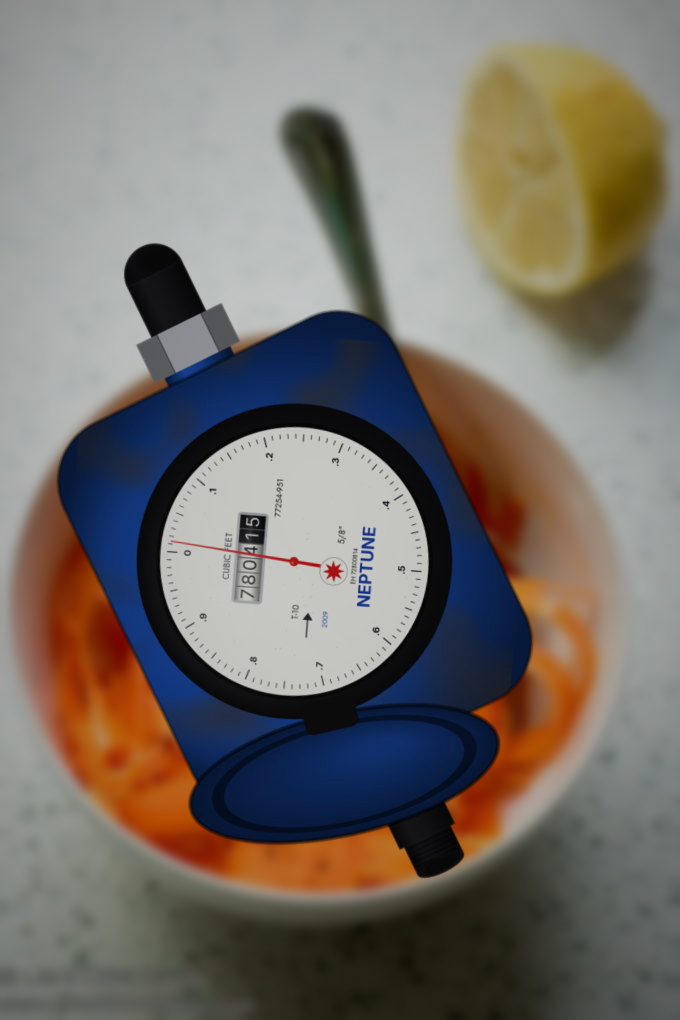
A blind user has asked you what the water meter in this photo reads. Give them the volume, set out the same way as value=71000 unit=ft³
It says value=780415.01 unit=ft³
